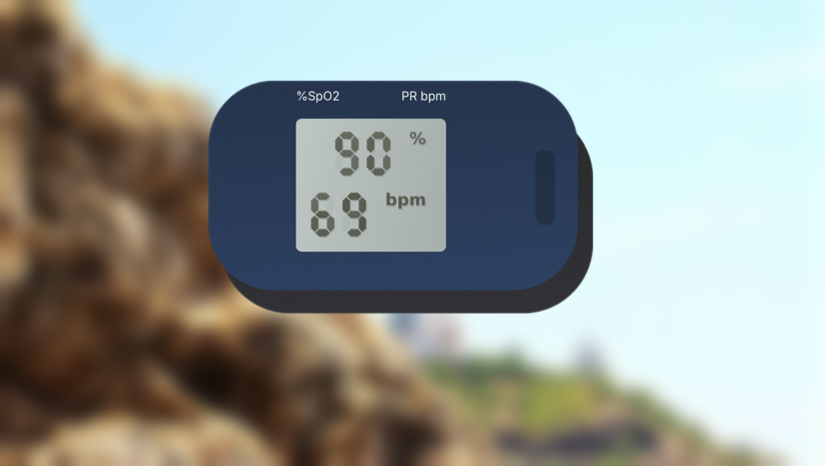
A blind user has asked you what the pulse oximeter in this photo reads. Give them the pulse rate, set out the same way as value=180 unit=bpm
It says value=69 unit=bpm
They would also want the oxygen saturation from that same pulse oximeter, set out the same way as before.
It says value=90 unit=%
